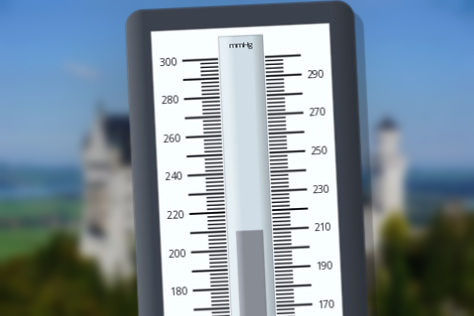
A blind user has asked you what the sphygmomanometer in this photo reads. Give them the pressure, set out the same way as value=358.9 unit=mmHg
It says value=210 unit=mmHg
